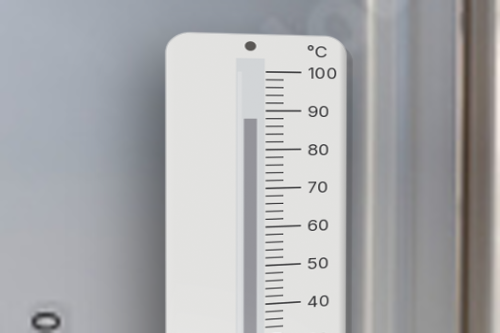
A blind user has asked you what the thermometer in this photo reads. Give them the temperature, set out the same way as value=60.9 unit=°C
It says value=88 unit=°C
